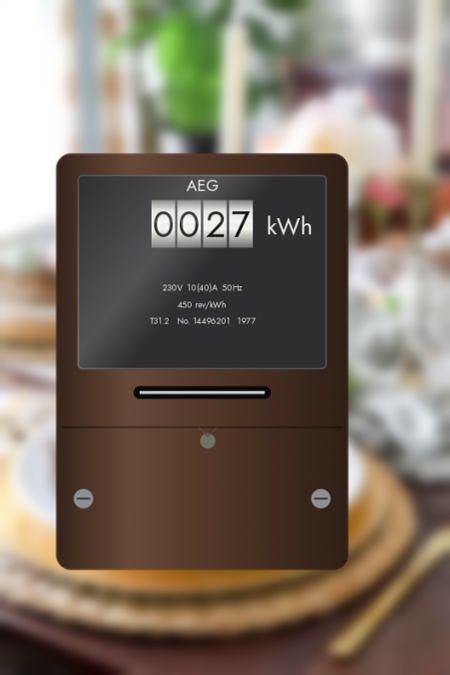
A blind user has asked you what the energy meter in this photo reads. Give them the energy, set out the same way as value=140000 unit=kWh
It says value=27 unit=kWh
